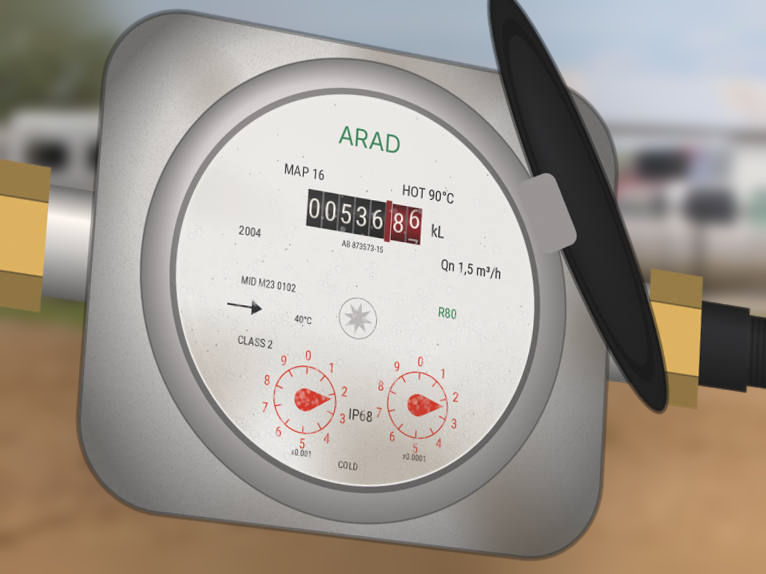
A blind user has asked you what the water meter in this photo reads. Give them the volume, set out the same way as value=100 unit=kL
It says value=536.8622 unit=kL
